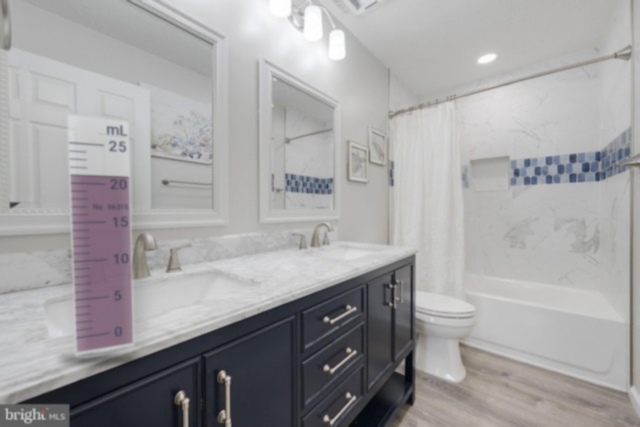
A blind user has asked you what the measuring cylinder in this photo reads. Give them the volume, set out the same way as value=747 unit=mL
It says value=21 unit=mL
